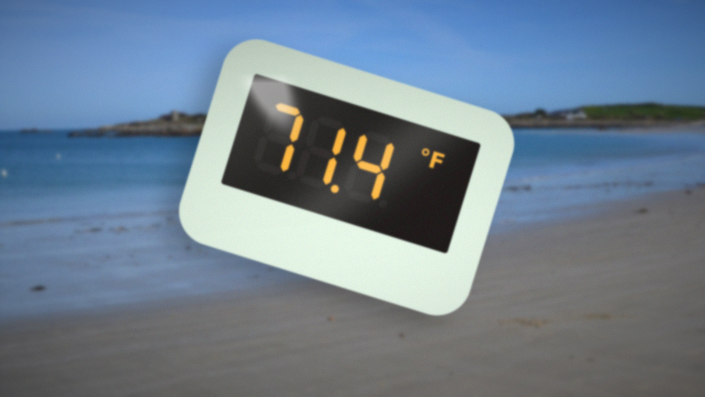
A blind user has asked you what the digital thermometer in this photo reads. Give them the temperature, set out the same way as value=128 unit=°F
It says value=71.4 unit=°F
